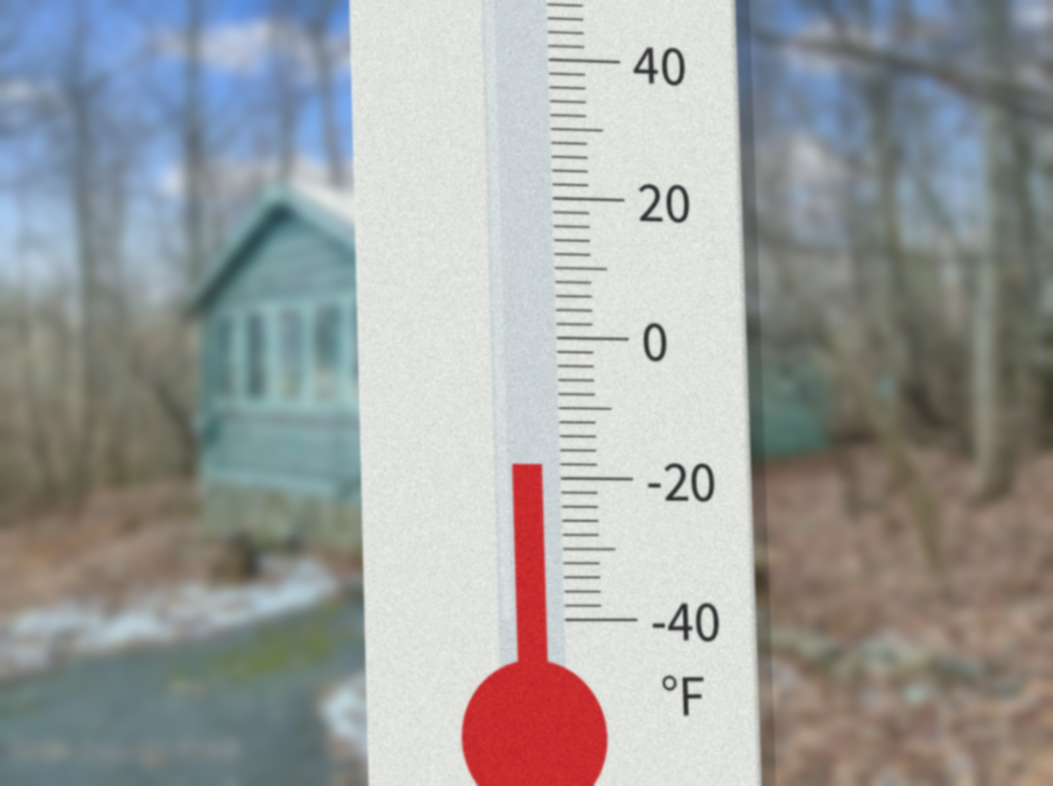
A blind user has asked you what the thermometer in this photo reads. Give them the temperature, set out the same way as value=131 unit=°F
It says value=-18 unit=°F
